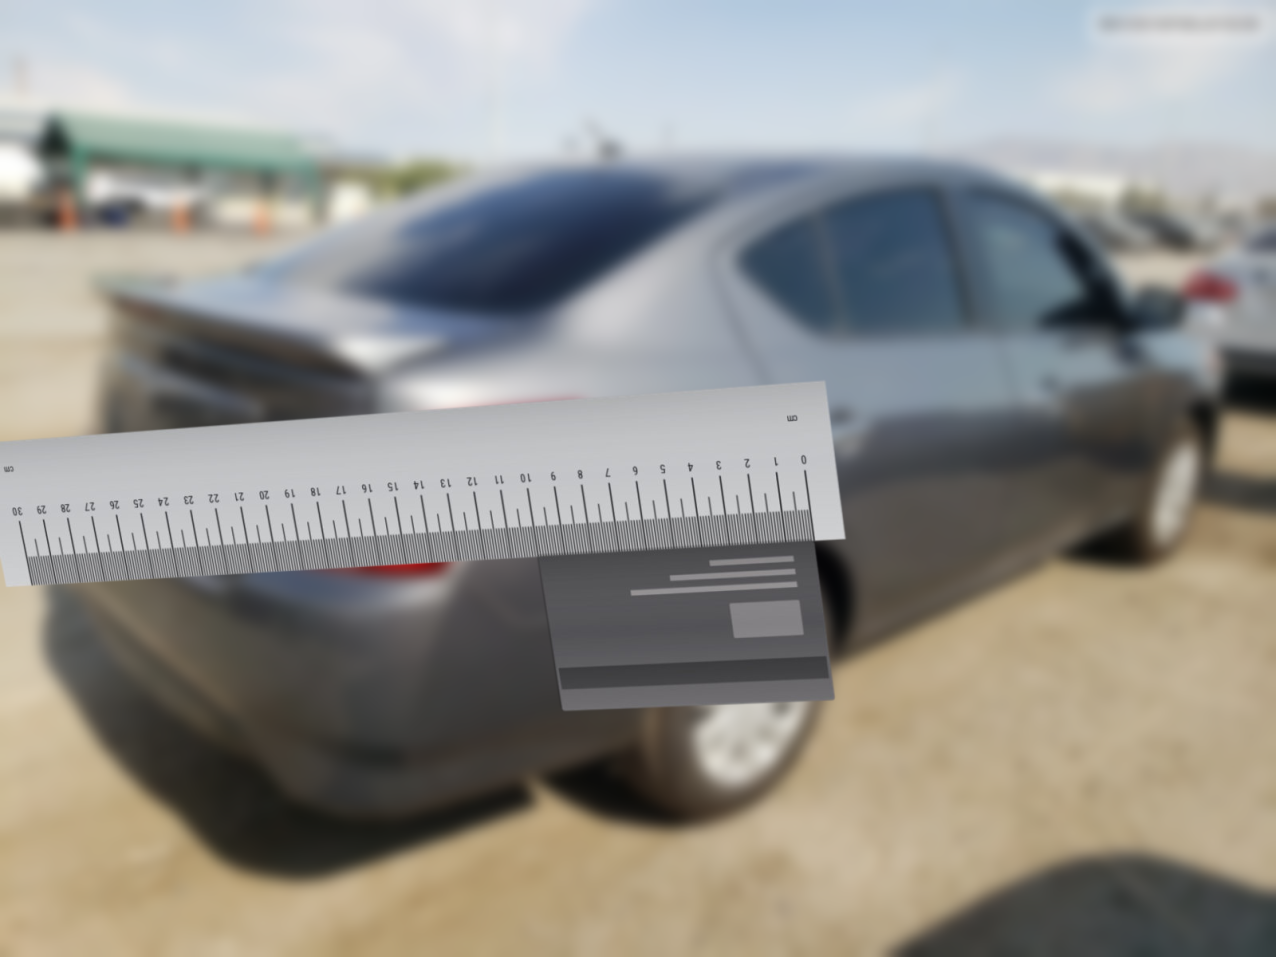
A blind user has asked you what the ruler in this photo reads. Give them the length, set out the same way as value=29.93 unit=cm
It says value=10 unit=cm
